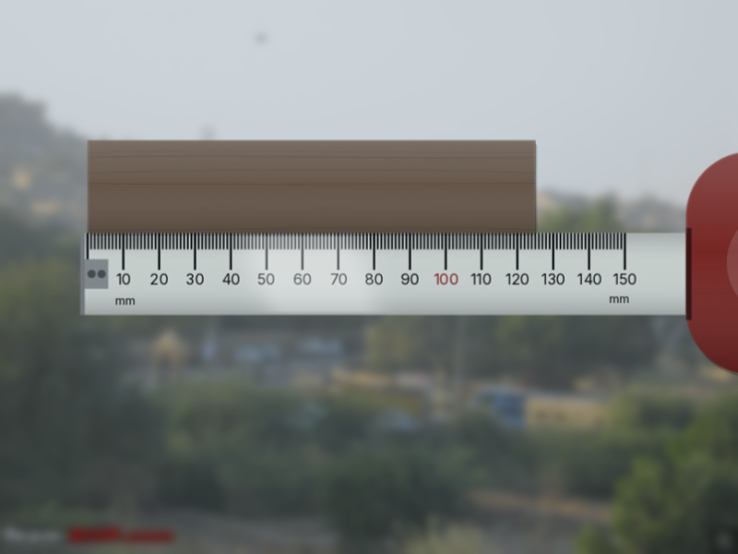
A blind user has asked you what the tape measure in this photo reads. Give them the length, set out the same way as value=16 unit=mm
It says value=125 unit=mm
